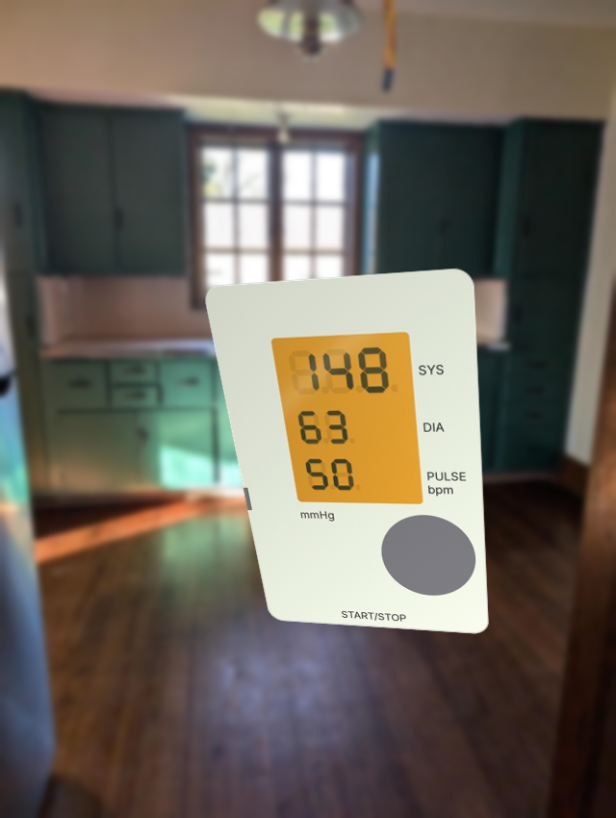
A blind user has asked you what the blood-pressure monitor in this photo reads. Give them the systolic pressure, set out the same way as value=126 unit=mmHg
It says value=148 unit=mmHg
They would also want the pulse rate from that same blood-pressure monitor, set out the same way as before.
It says value=50 unit=bpm
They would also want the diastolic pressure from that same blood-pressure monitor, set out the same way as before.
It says value=63 unit=mmHg
